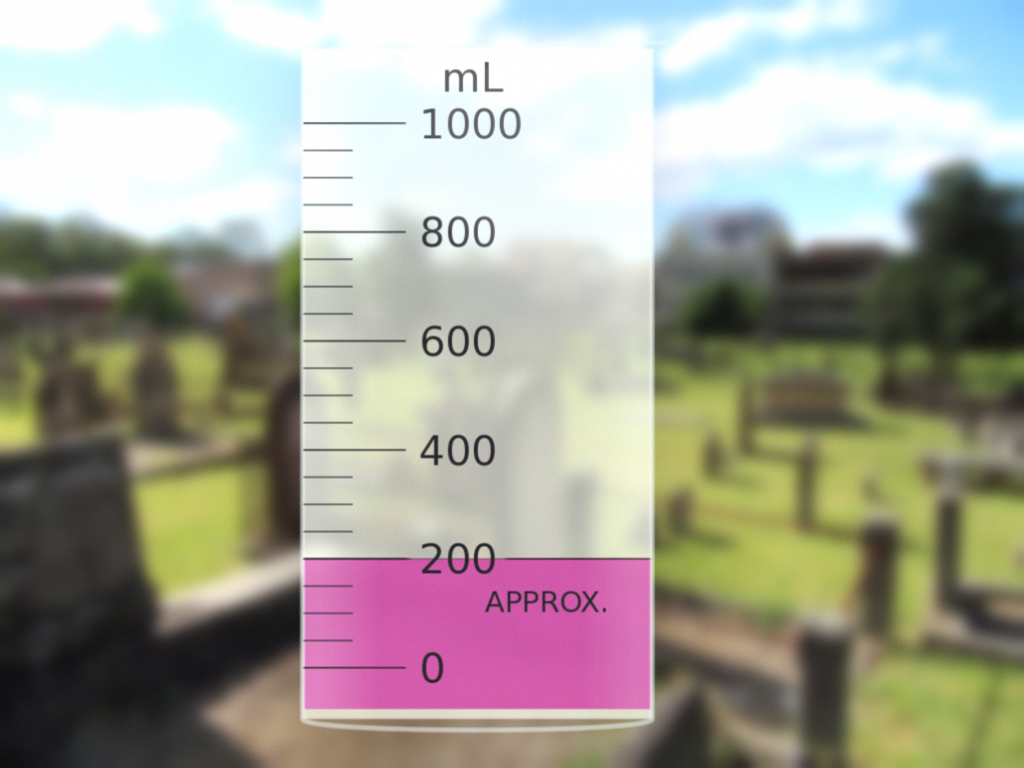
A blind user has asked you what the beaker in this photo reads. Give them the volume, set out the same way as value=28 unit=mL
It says value=200 unit=mL
